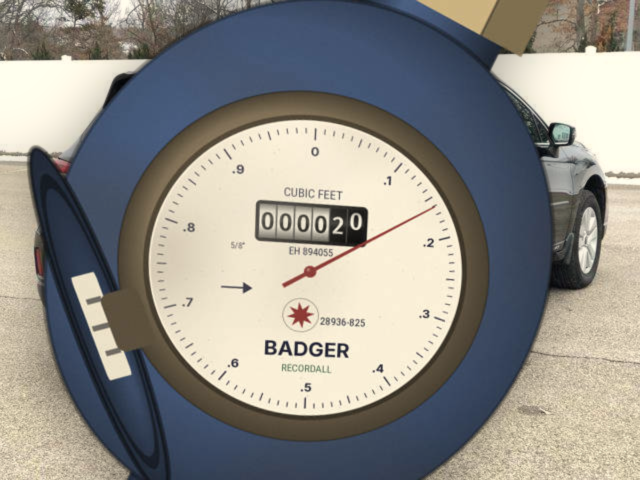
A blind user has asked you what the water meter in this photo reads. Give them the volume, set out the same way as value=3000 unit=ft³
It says value=20.16 unit=ft³
